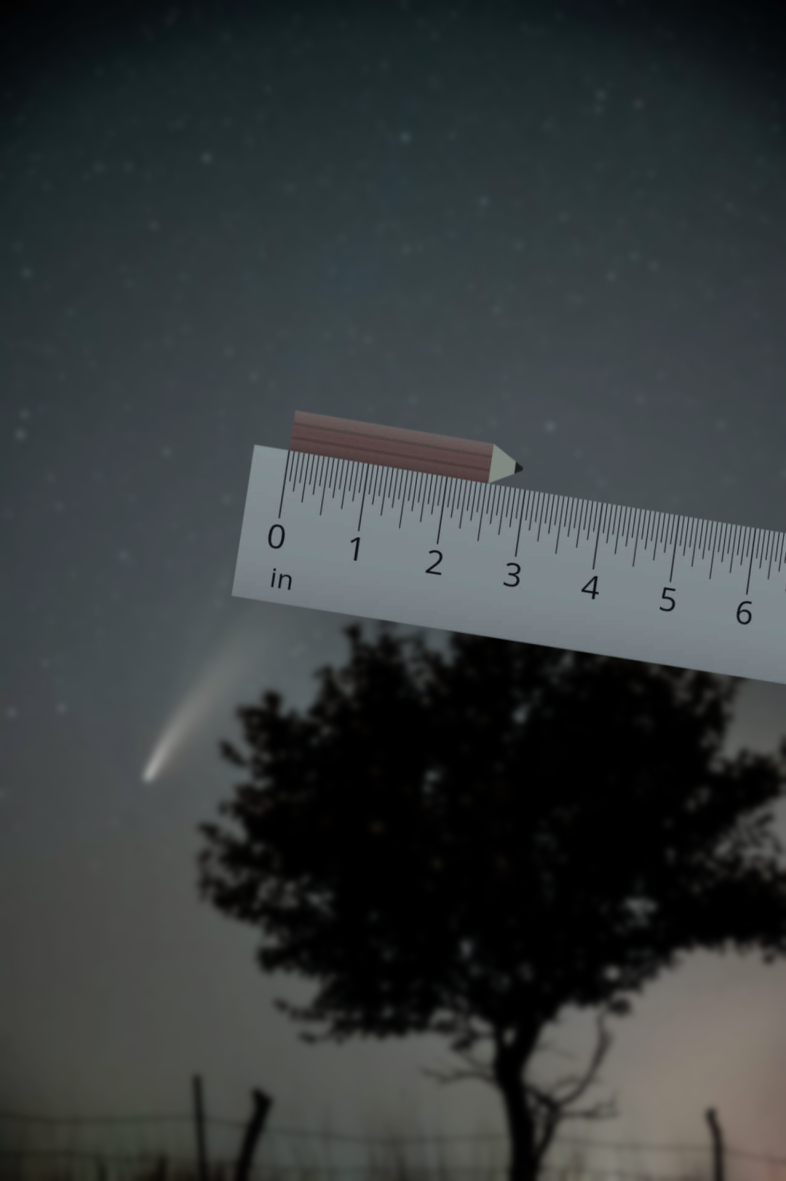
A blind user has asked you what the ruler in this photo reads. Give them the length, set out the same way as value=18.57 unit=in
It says value=2.9375 unit=in
